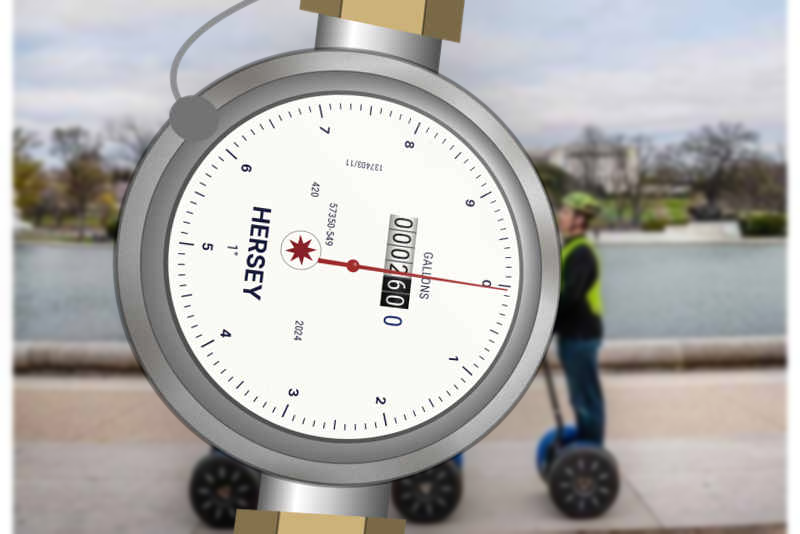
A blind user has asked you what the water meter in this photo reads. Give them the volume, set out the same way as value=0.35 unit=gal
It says value=2600.0 unit=gal
